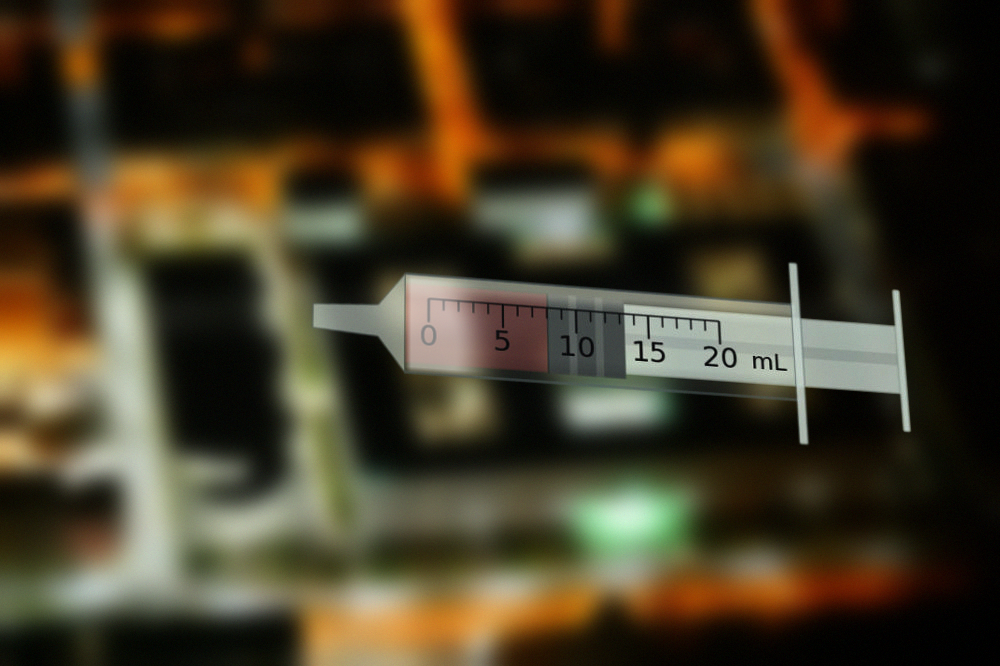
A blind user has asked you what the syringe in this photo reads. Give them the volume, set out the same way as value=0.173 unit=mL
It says value=8 unit=mL
